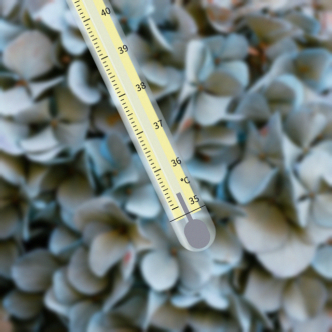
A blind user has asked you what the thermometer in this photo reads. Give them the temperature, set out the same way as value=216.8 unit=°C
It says value=35.3 unit=°C
